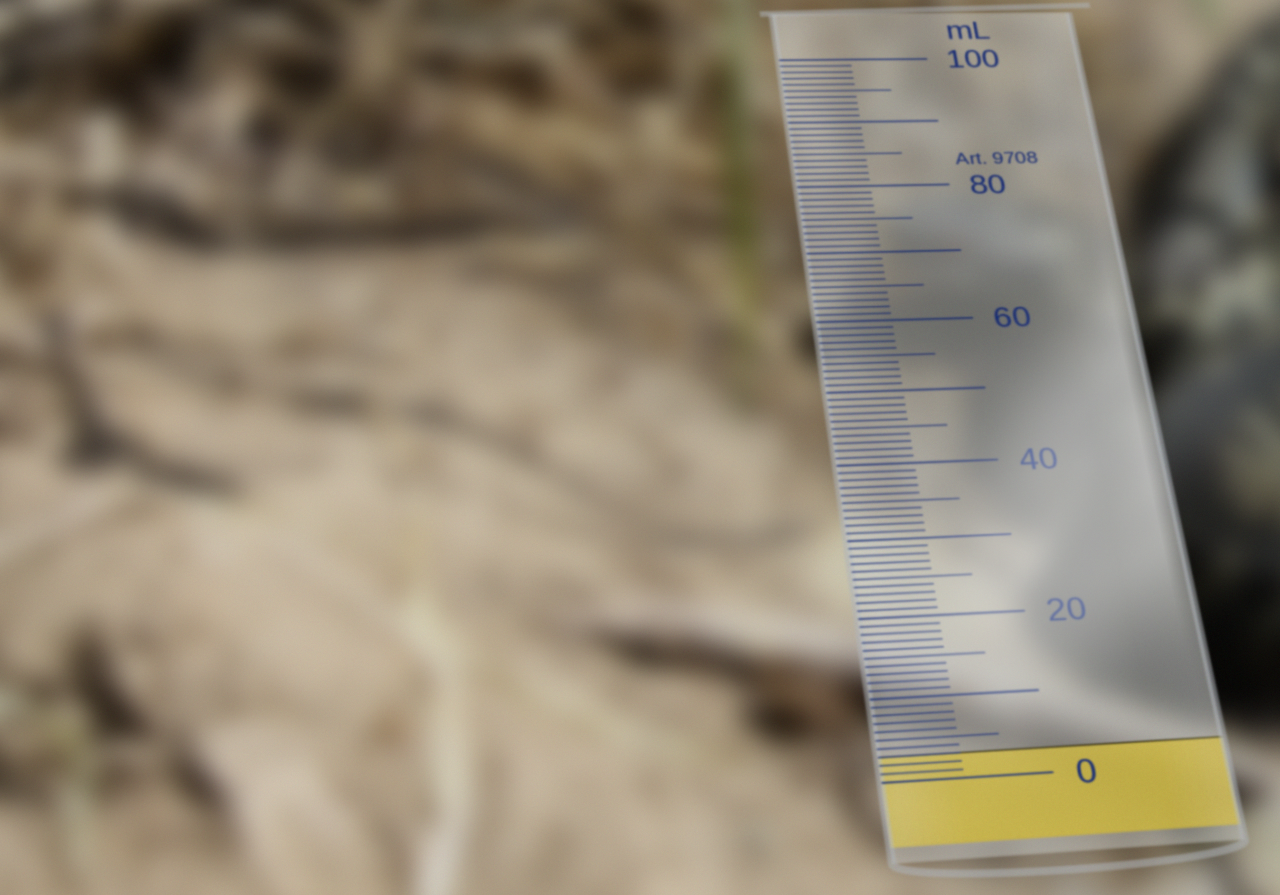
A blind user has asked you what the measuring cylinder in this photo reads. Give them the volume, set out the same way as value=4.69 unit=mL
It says value=3 unit=mL
